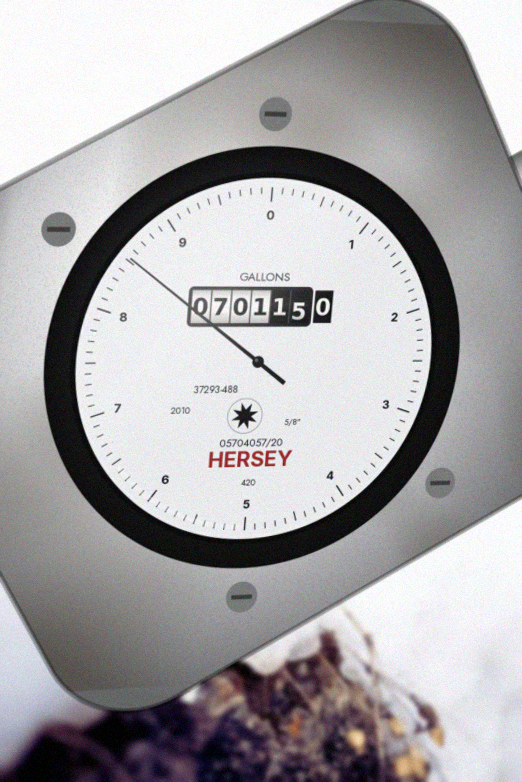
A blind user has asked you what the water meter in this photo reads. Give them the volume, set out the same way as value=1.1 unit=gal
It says value=701148.5 unit=gal
